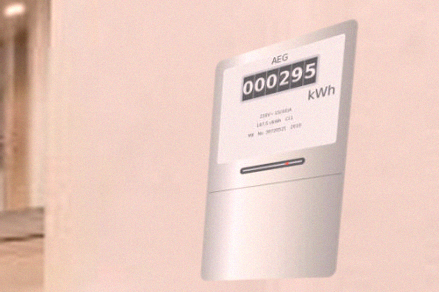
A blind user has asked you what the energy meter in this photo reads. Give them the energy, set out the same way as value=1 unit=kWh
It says value=295 unit=kWh
